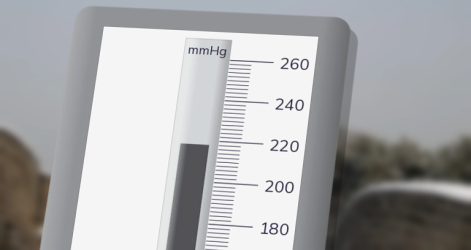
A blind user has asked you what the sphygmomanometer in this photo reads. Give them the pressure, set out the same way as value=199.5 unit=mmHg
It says value=218 unit=mmHg
